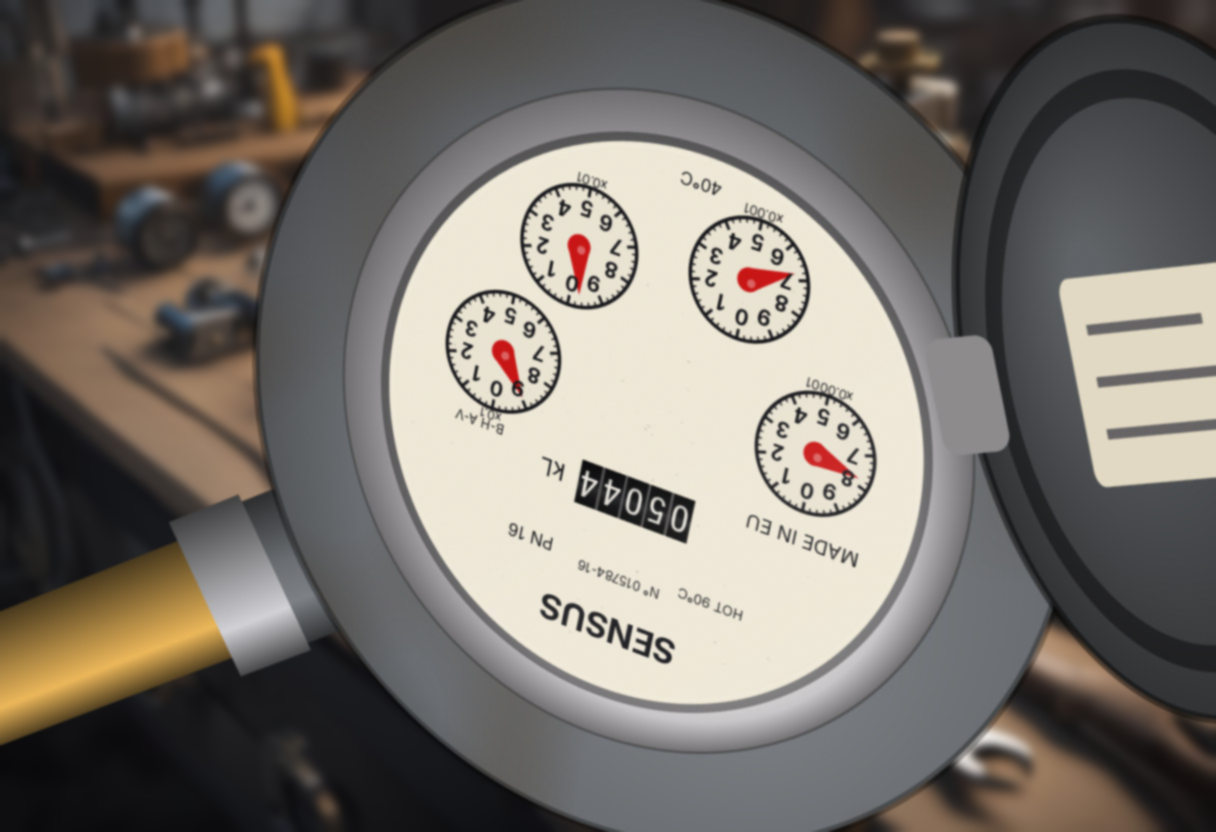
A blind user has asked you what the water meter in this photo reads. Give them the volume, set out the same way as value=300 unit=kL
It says value=5044.8967 unit=kL
